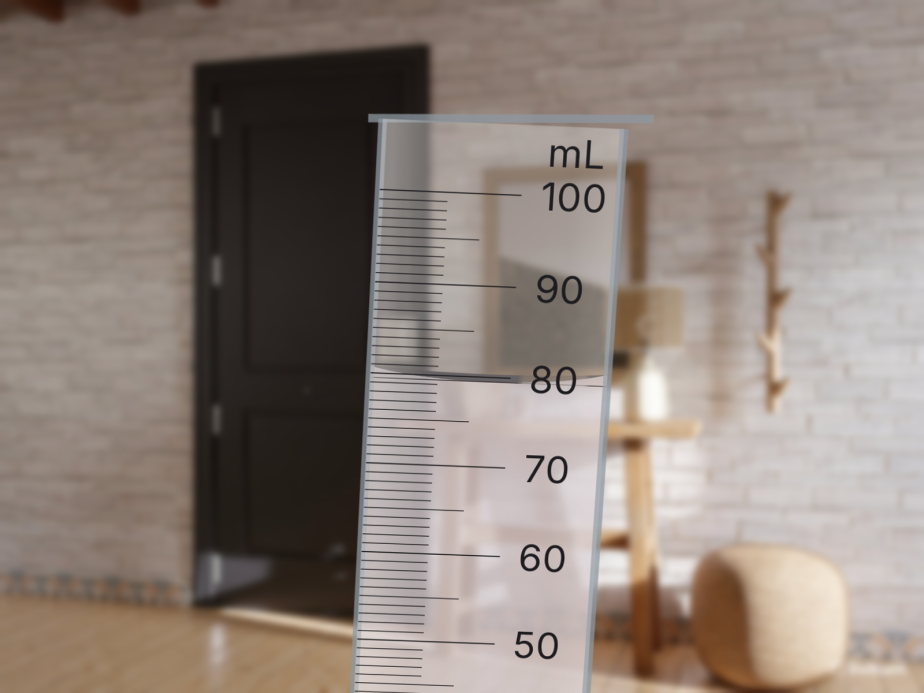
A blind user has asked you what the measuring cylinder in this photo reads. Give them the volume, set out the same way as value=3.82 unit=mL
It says value=79.5 unit=mL
